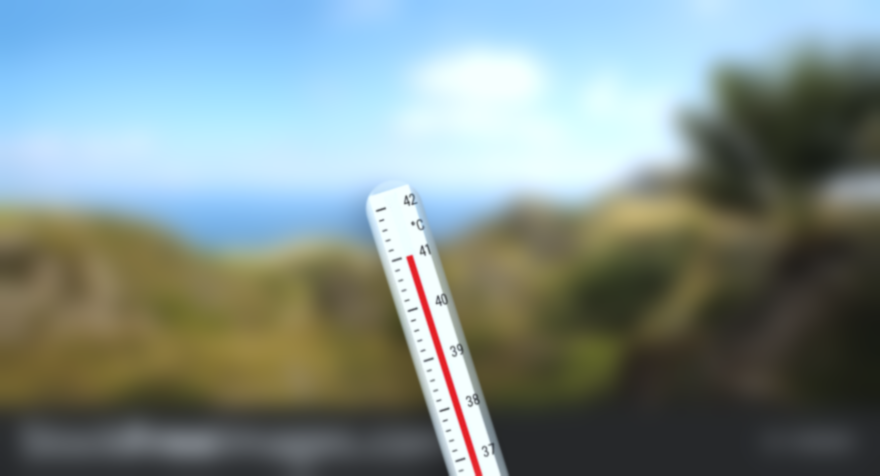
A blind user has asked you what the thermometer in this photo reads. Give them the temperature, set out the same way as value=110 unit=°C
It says value=41 unit=°C
